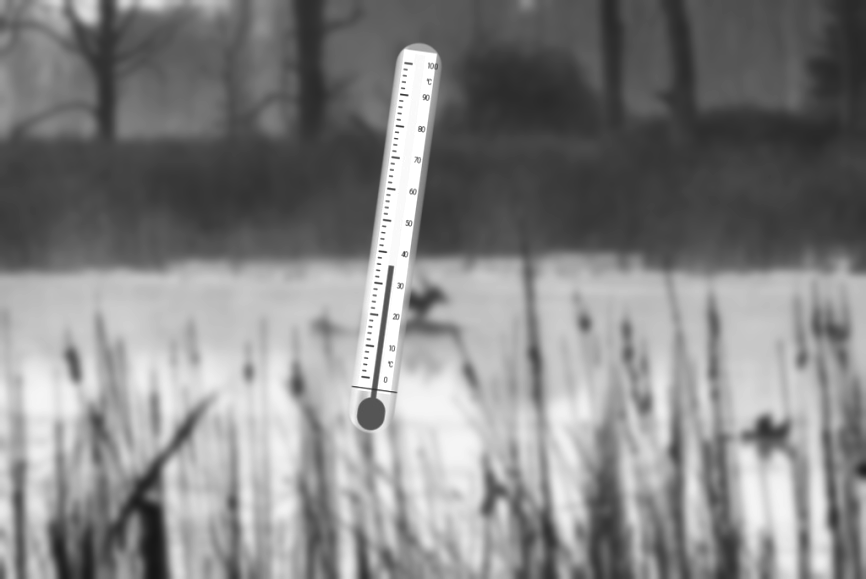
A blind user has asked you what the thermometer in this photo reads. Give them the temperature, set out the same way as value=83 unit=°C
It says value=36 unit=°C
